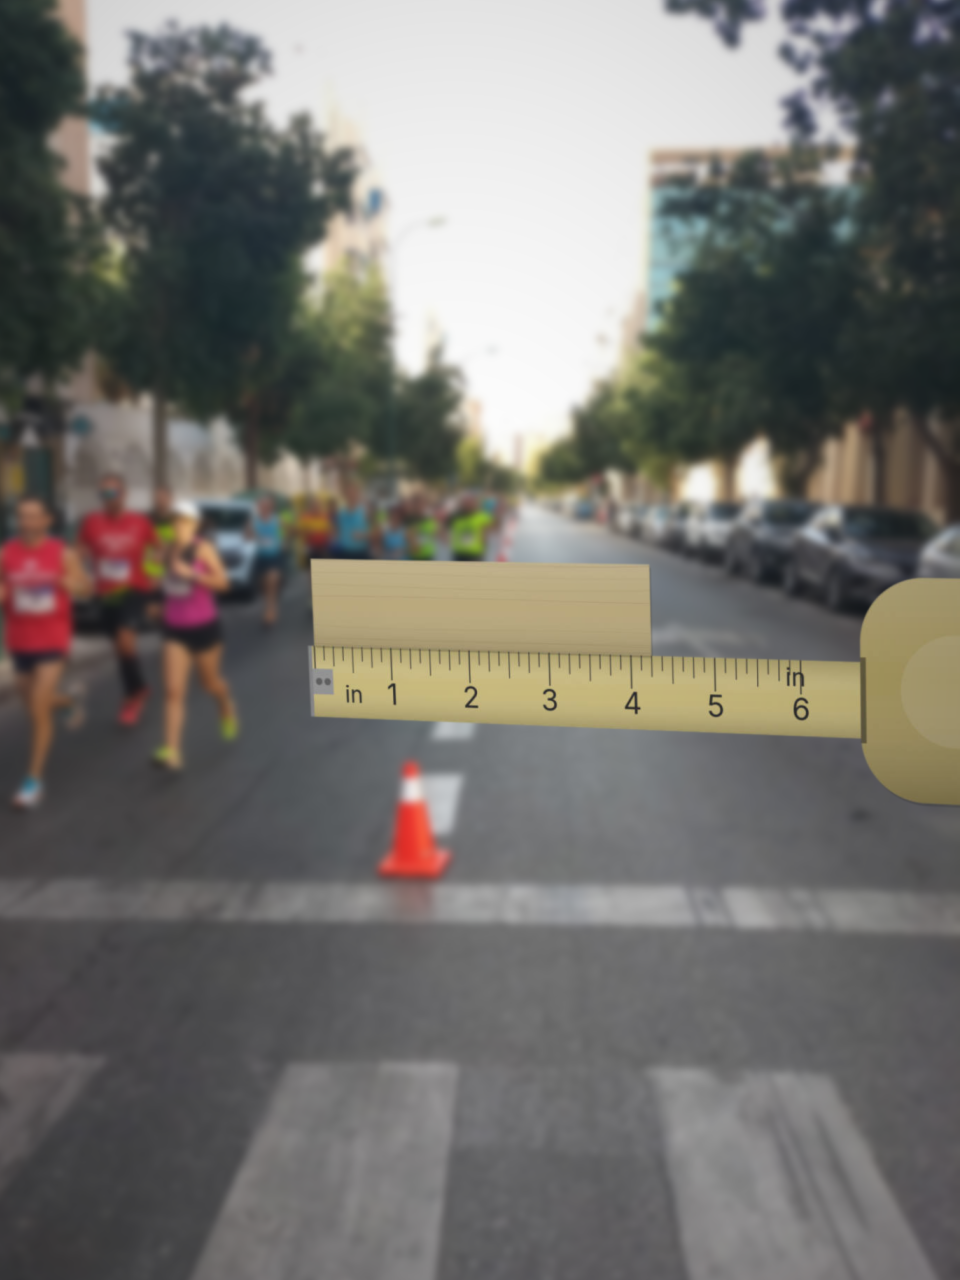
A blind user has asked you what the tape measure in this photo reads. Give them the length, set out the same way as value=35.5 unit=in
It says value=4.25 unit=in
